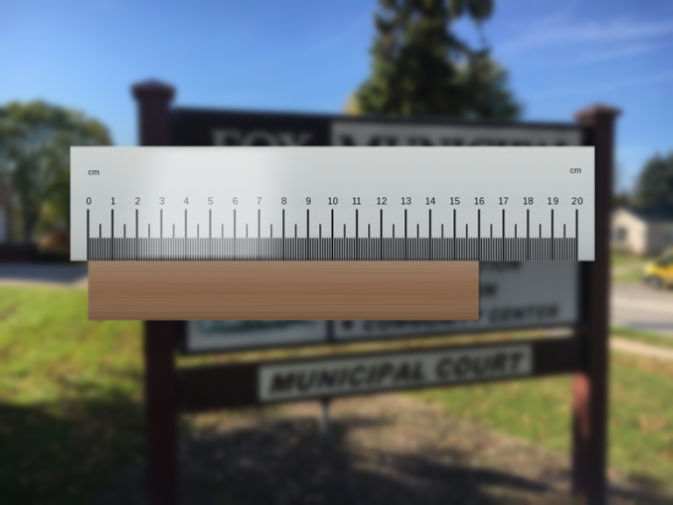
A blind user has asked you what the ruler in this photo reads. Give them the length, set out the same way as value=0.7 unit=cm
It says value=16 unit=cm
